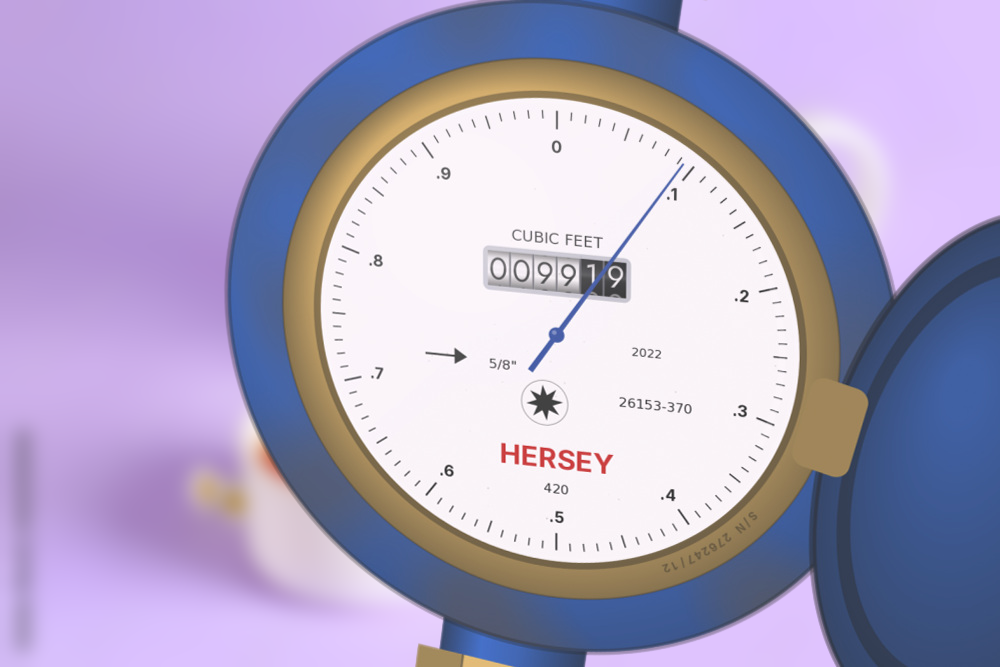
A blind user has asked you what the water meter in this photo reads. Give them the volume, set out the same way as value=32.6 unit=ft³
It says value=9919.09 unit=ft³
